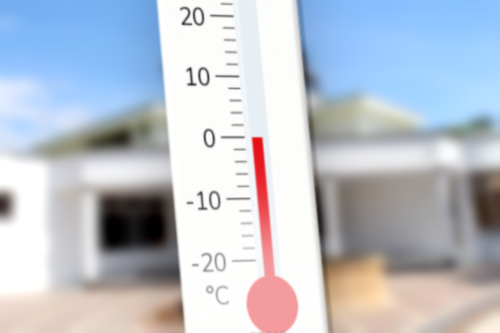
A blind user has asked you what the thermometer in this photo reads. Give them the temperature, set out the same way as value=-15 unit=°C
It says value=0 unit=°C
